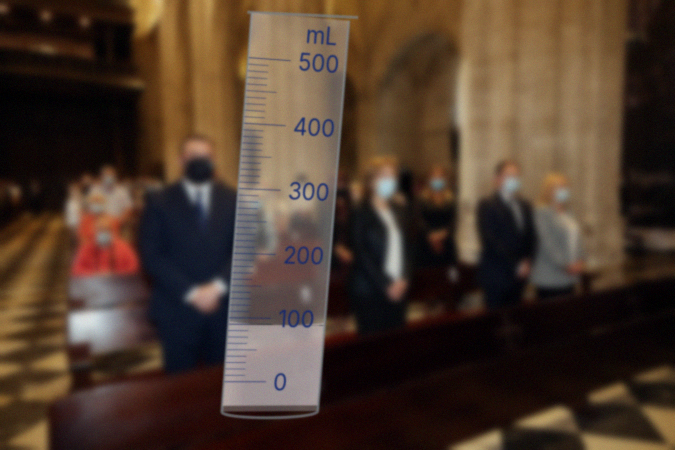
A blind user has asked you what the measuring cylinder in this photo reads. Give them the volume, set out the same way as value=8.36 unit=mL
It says value=90 unit=mL
